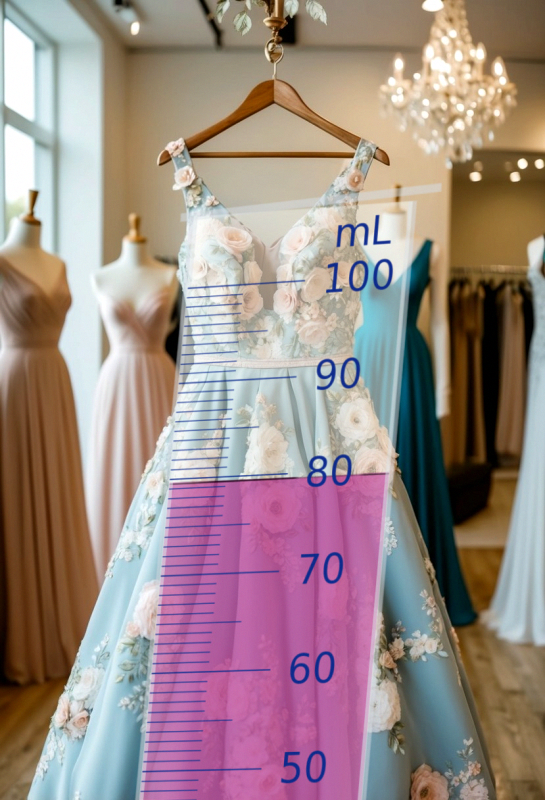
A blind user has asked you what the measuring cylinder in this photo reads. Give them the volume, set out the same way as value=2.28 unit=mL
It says value=79.5 unit=mL
